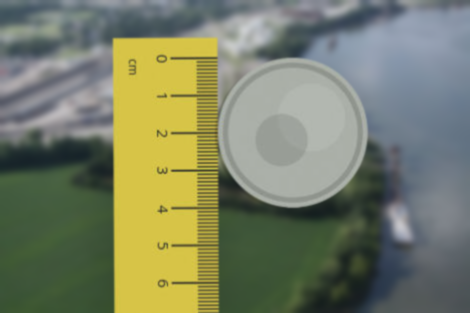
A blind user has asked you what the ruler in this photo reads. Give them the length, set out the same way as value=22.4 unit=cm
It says value=4 unit=cm
